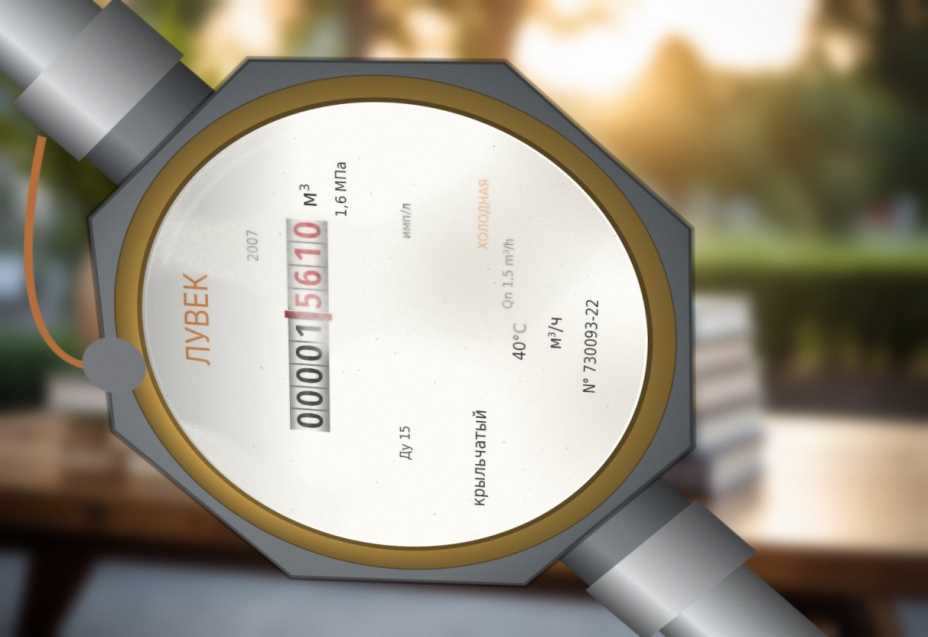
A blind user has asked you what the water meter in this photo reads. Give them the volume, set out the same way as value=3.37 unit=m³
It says value=1.5610 unit=m³
